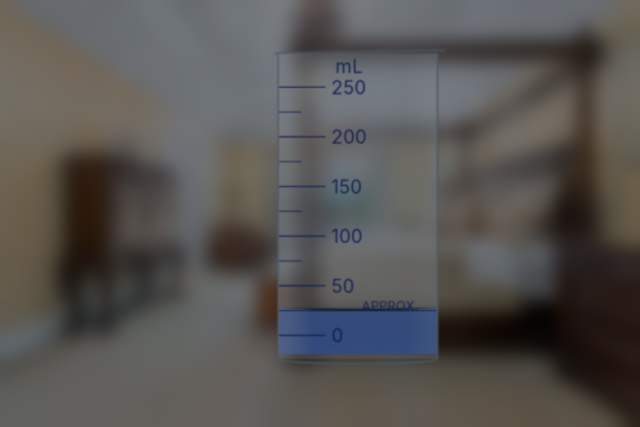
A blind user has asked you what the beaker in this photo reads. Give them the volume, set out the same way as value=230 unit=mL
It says value=25 unit=mL
